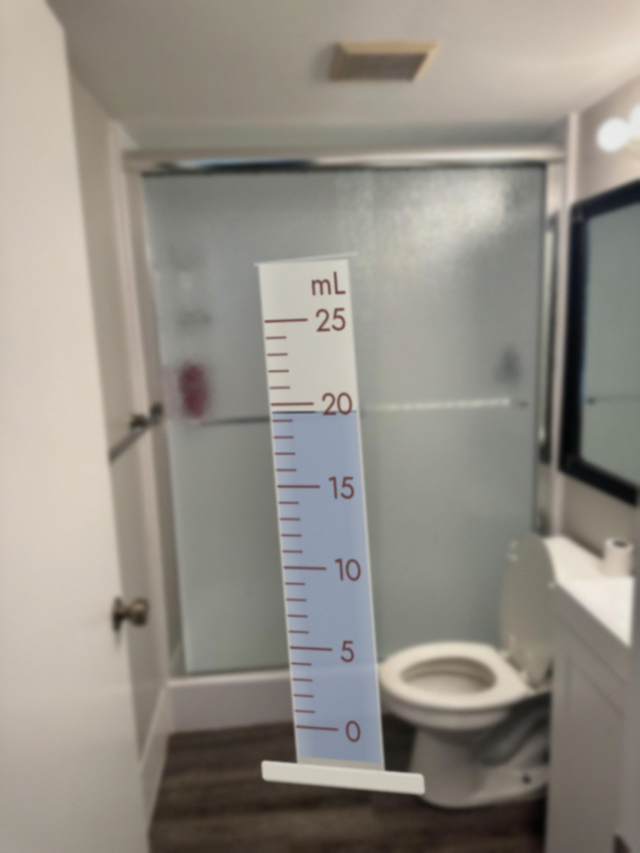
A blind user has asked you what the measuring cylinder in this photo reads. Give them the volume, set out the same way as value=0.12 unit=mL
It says value=19.5 unit=mL
